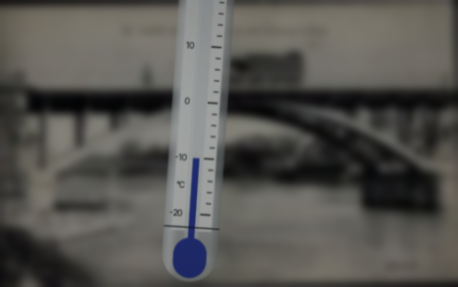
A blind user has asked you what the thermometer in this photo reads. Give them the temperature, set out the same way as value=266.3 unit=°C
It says value=-10 unit=°C
